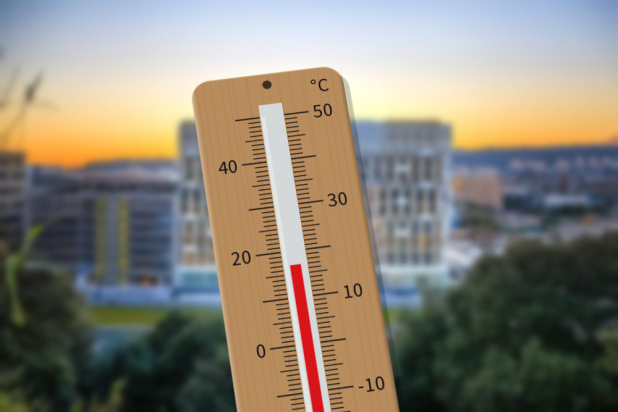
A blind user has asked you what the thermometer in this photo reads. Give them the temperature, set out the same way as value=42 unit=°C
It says value=17 unit=°C
